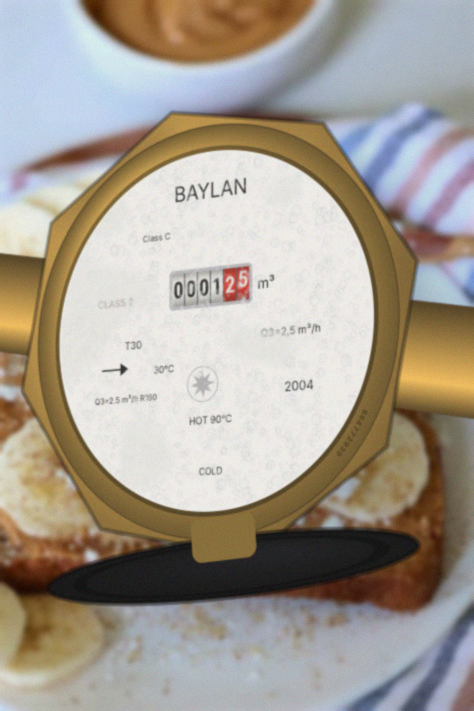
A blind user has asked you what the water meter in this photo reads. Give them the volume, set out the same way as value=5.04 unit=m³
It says value=1.25 unit=m³
